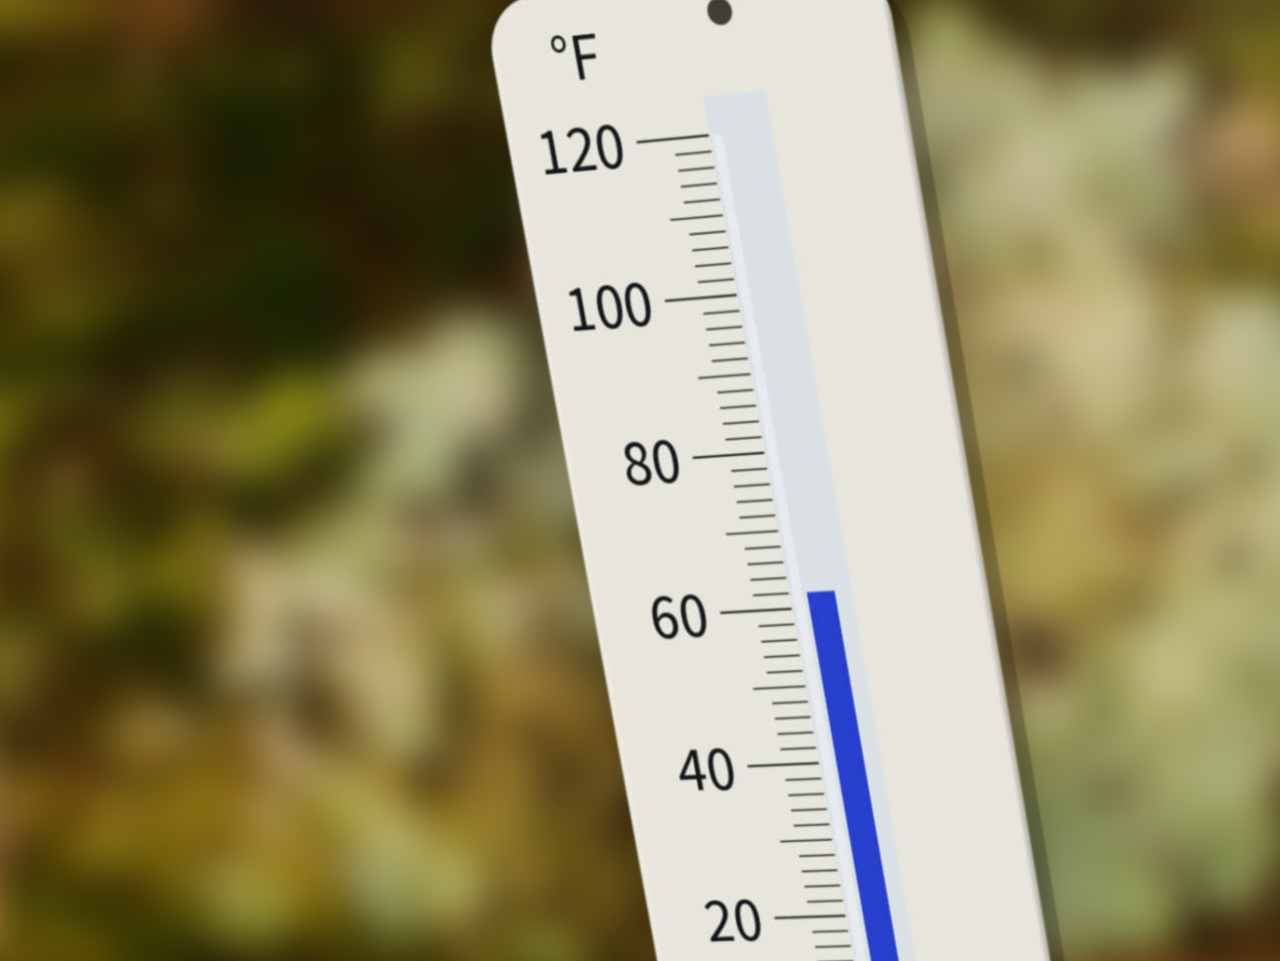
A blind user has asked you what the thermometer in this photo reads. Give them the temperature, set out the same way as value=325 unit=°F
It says value=62 unit=°F
